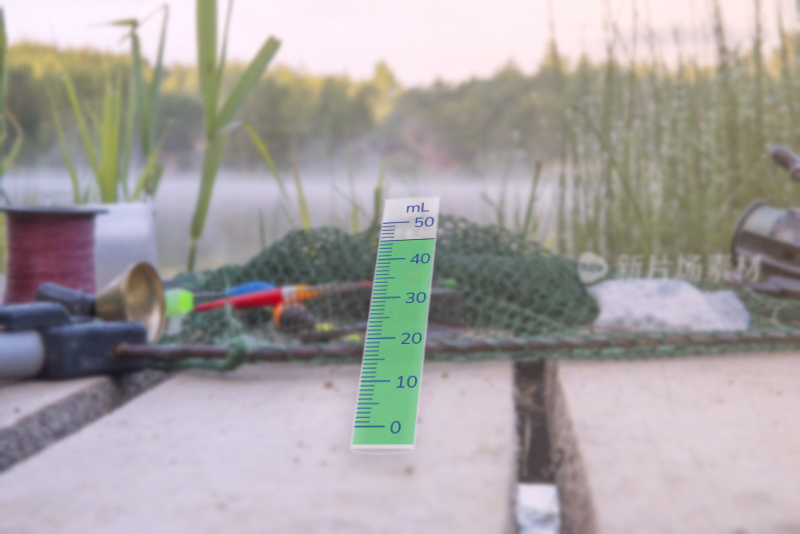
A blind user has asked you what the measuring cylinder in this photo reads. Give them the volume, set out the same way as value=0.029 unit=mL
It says value=45 unit=mL
